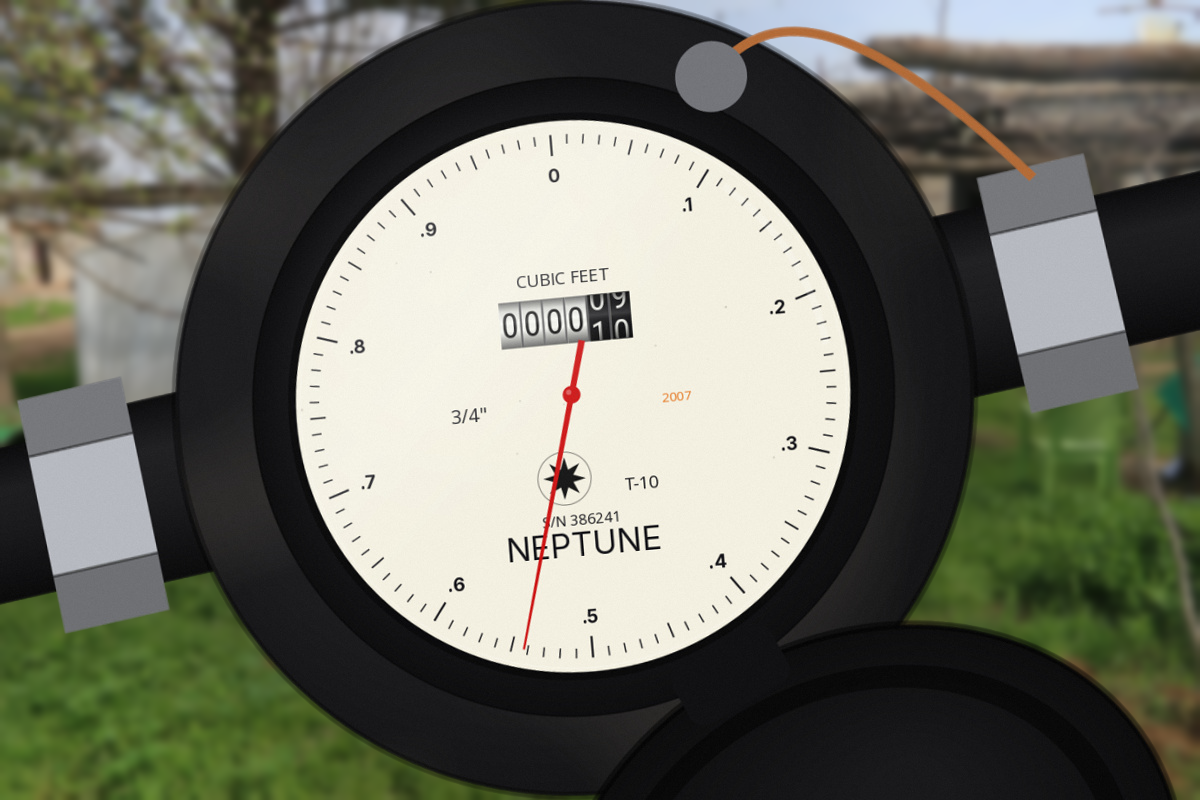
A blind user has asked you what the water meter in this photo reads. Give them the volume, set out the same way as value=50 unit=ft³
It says value=9.54 unit=ft³
